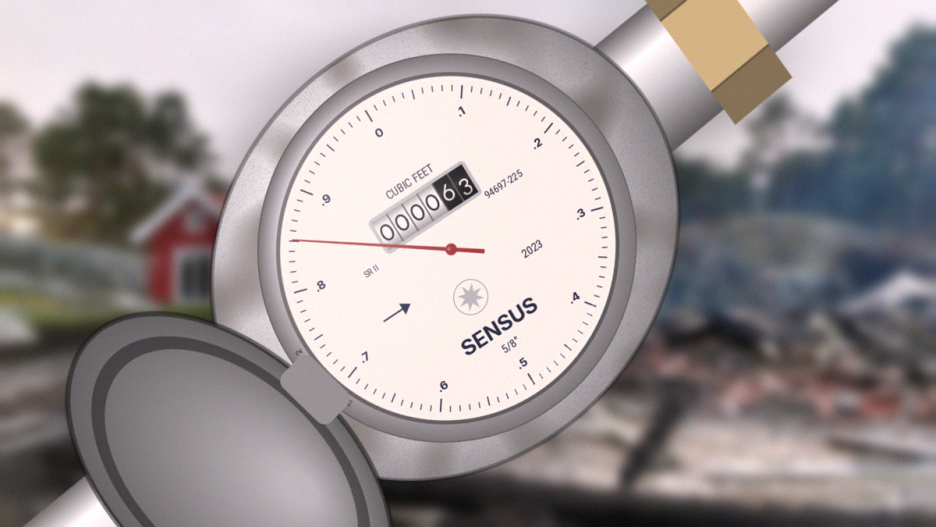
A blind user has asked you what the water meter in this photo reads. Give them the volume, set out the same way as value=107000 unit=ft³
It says value=62.85 unit=ft³
